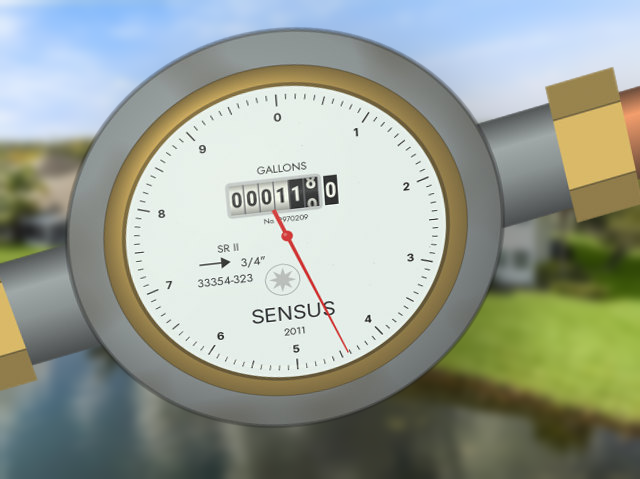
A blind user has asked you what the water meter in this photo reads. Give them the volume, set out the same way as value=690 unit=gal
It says value=1184.4 unit=gal
